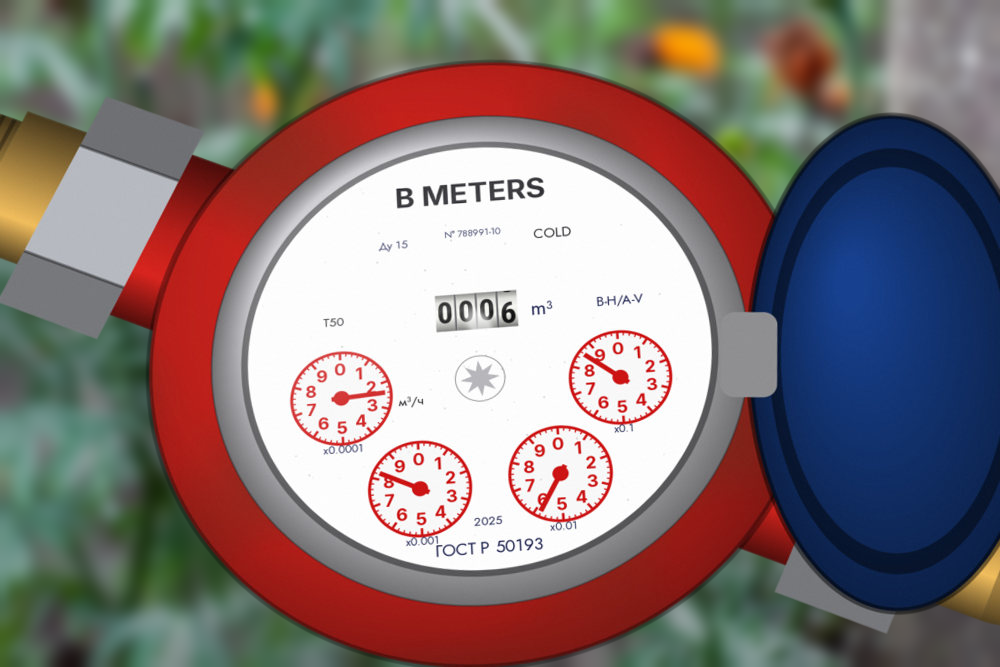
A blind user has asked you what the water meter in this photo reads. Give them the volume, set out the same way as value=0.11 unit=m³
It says value=5.8582 unit=m³
